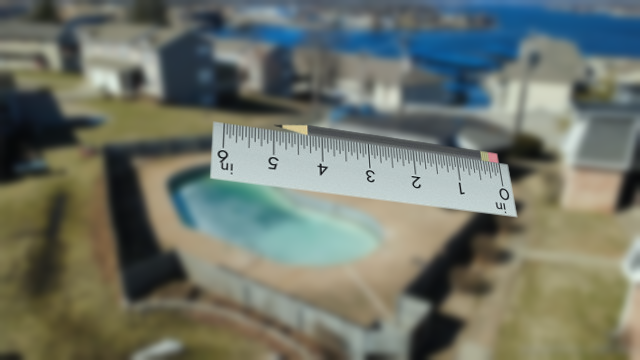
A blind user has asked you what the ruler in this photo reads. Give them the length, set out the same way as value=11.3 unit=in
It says value=5 unit=in
